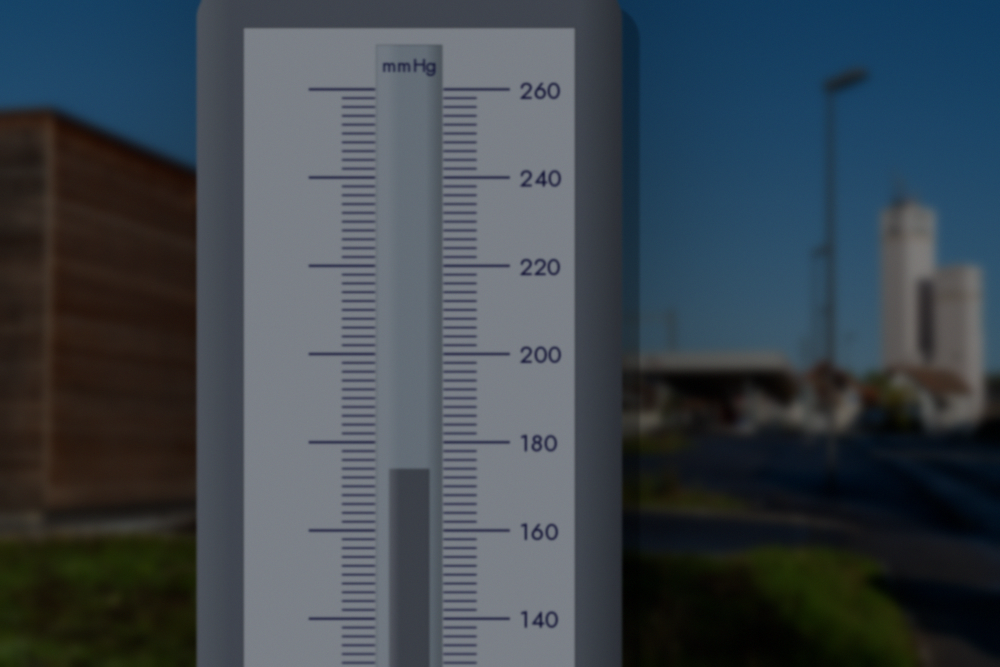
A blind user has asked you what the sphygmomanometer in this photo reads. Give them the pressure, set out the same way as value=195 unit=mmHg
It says value=174 unit=mmHg
